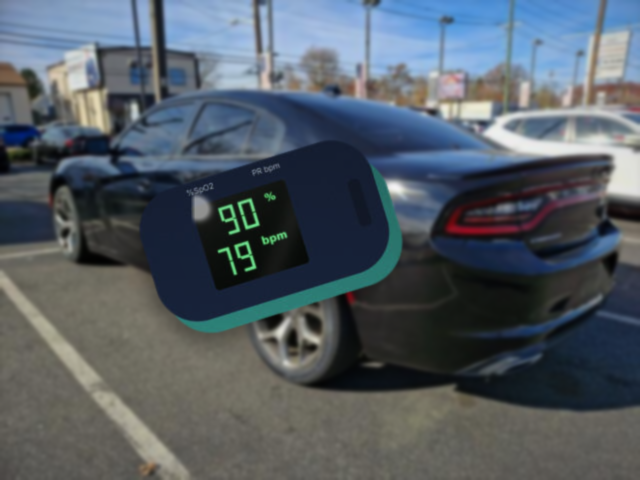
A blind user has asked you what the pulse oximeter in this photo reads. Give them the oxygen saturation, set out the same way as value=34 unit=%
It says value=90 unit=%
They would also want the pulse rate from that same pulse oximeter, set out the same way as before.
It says value=79 unit=bpm
